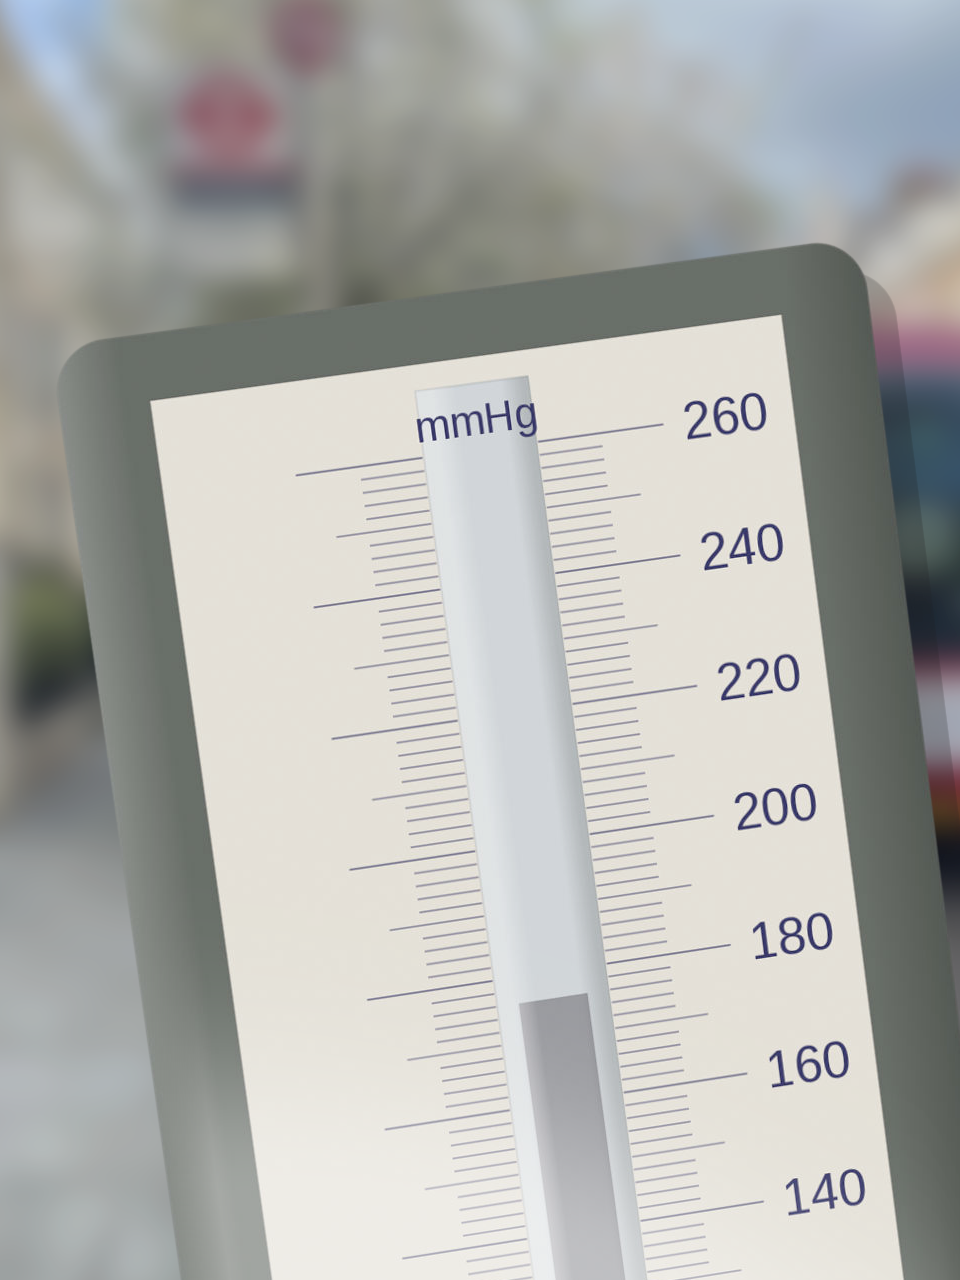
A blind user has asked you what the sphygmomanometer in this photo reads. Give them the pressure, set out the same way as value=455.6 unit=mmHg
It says value=176 unit=mmHg
